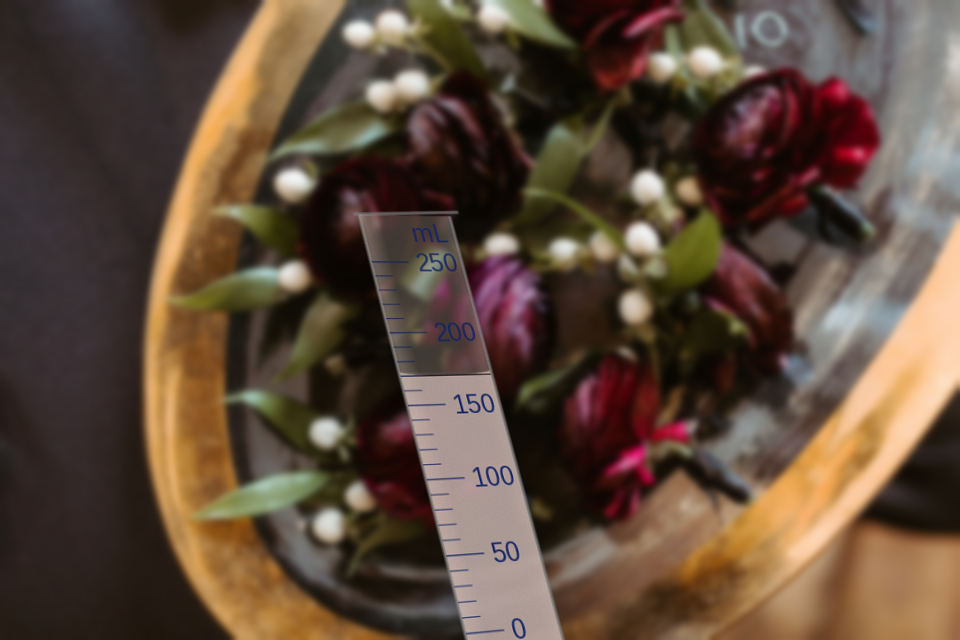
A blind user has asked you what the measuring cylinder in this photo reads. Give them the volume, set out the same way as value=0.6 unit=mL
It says value=170 unit=mL
